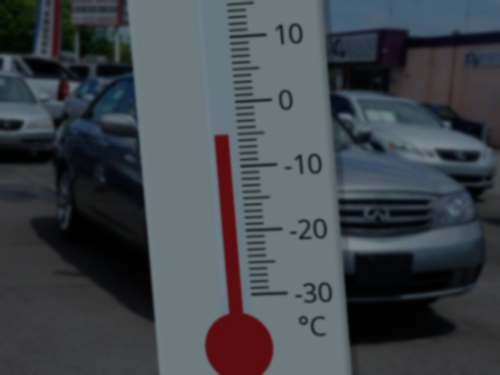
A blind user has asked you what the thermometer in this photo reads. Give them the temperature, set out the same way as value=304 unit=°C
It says value=-5 unit=°C
